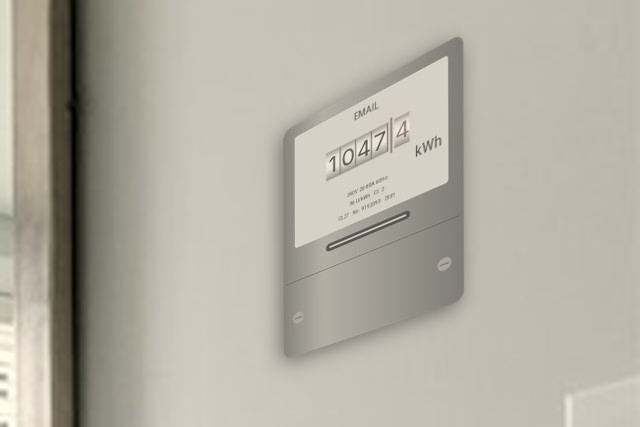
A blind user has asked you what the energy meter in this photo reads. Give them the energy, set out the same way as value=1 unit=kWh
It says value=1047.4 unit=kWh
